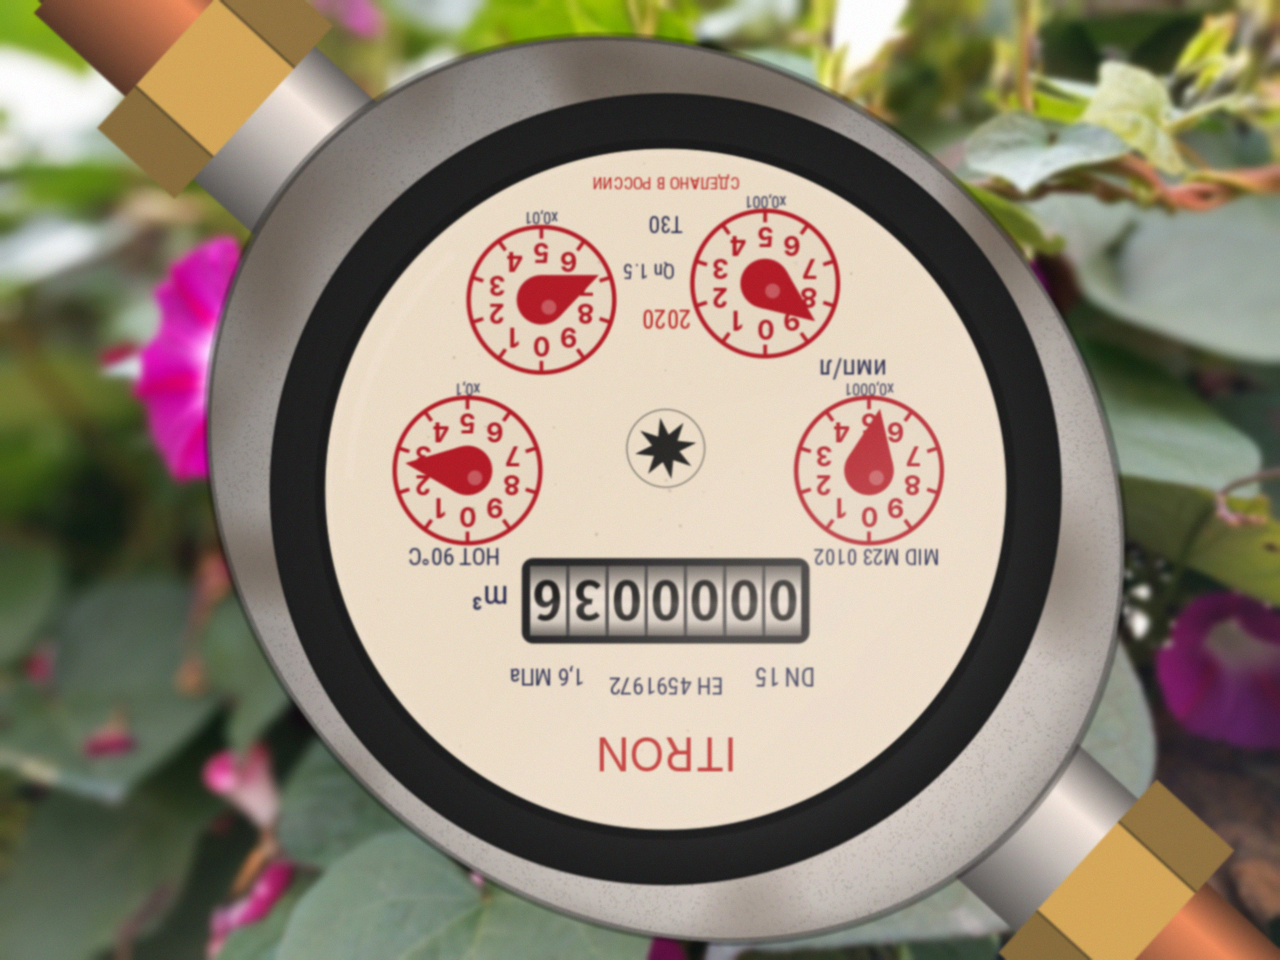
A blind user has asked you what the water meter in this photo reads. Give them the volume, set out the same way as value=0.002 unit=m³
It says value=36.2685 unit=m³
